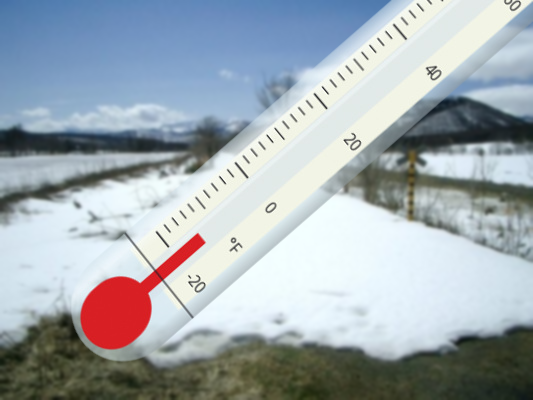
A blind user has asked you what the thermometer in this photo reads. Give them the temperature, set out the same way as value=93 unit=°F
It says value=-14 unit=°F
